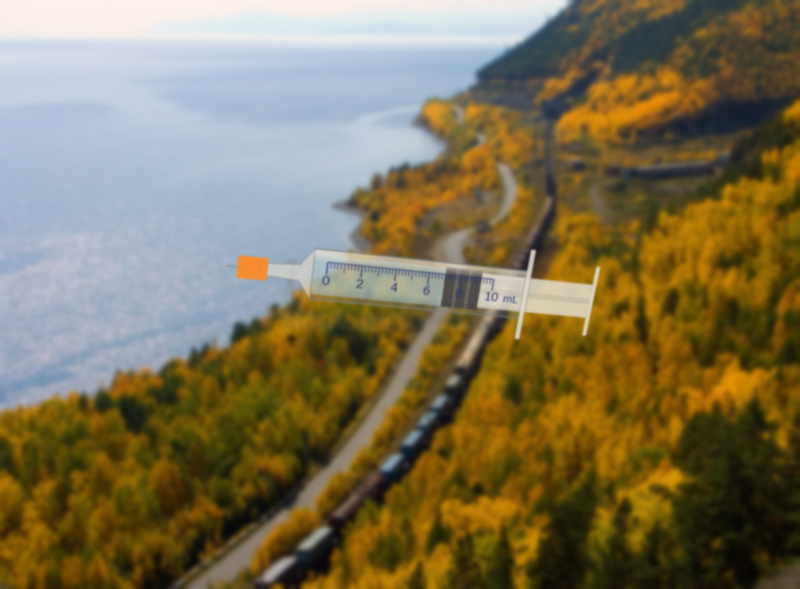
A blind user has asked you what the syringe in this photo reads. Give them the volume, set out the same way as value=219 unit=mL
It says value=7 unit=mL
